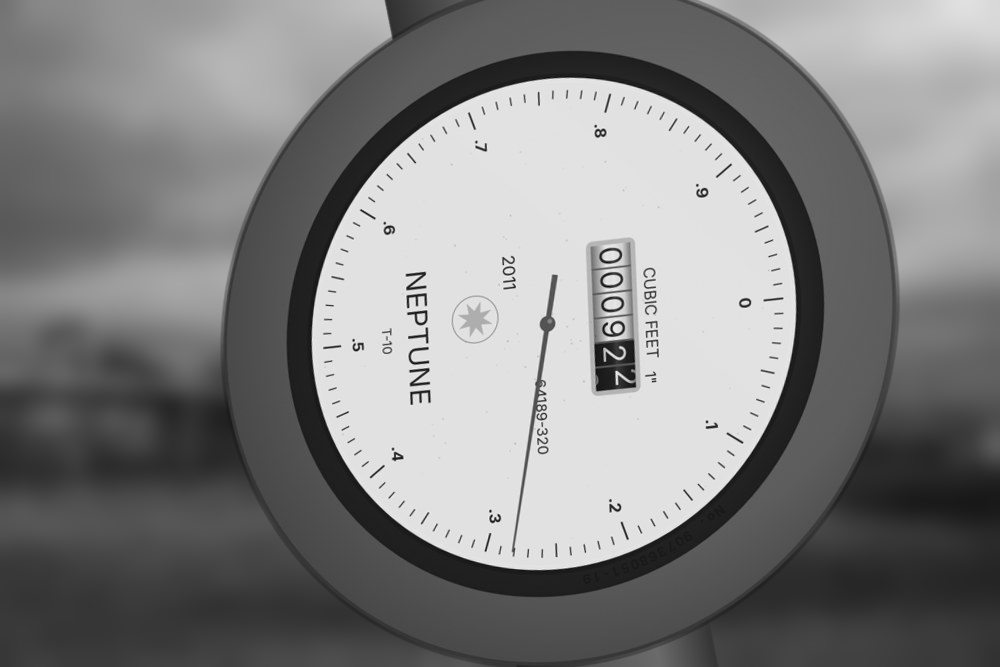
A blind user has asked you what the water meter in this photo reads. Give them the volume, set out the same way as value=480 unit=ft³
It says value=922.28 unit=ft³
